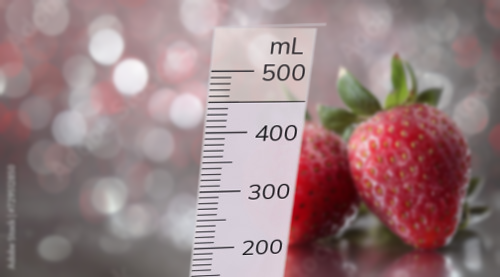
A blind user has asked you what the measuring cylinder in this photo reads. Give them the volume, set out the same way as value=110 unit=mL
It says value=450 unit=mL
